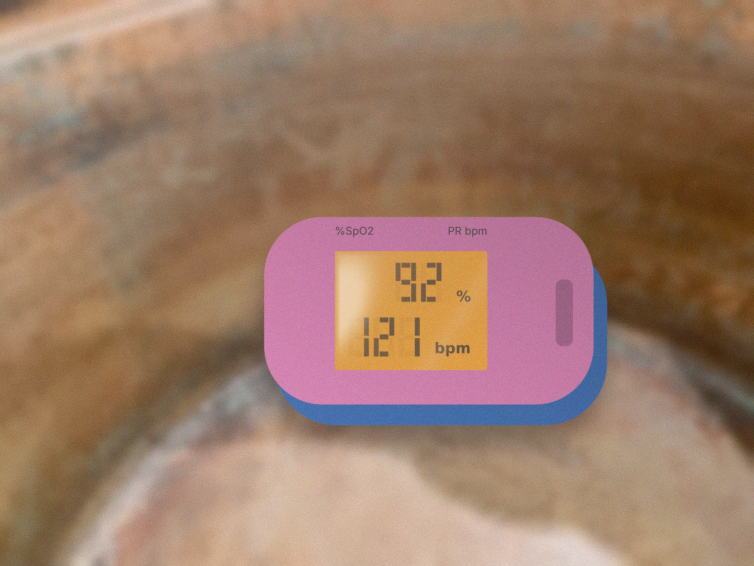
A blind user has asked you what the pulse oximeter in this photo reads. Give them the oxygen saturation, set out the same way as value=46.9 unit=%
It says value=92 unit=%
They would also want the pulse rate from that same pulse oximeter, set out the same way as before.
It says value=121 unit=bpm
